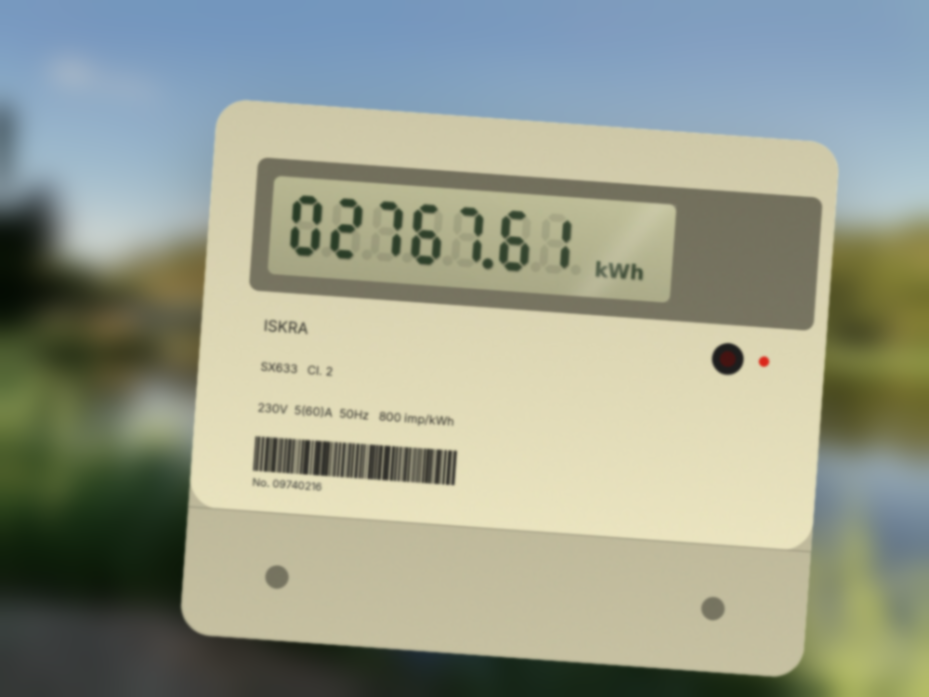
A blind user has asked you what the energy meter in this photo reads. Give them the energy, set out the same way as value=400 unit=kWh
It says value=2767.61 unit=kWh
